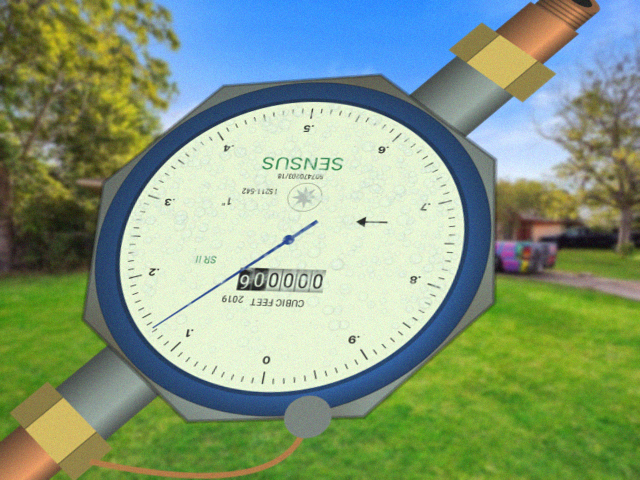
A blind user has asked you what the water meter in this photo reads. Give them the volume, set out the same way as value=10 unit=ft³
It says value=6.13 unit=ft³
